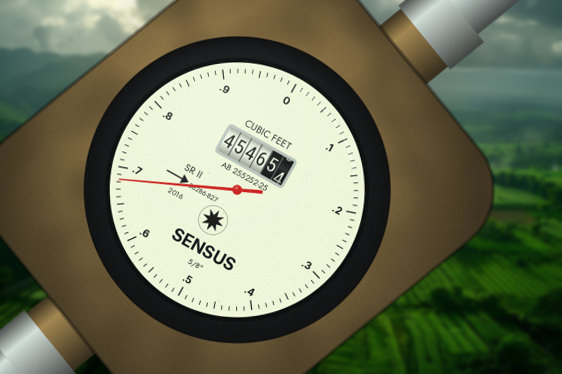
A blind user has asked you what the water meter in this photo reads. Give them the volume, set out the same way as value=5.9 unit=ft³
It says value=454653.68 unit=ft³
